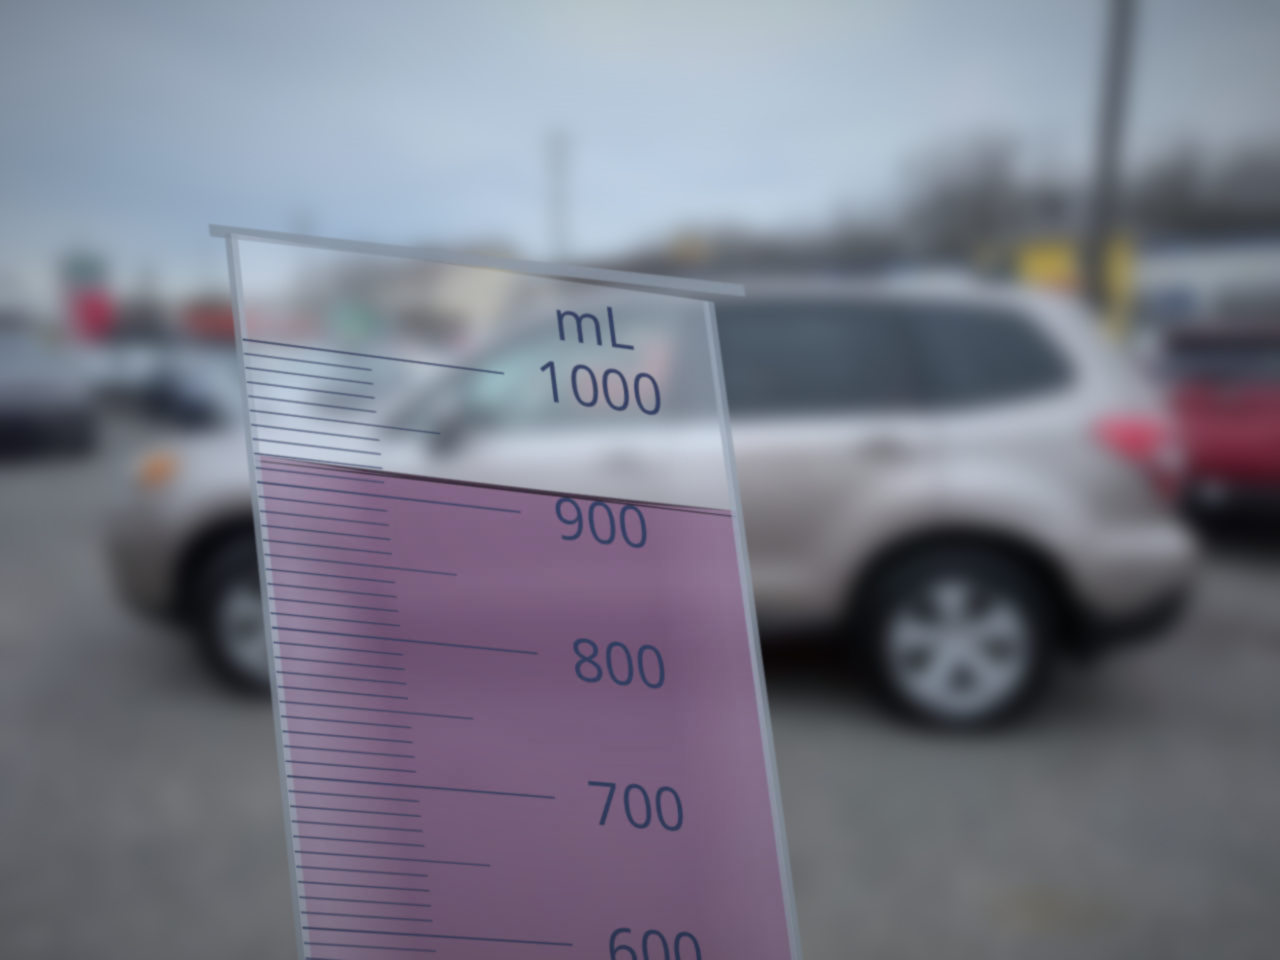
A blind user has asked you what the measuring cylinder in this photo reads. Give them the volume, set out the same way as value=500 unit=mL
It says value=915 unit=mL
